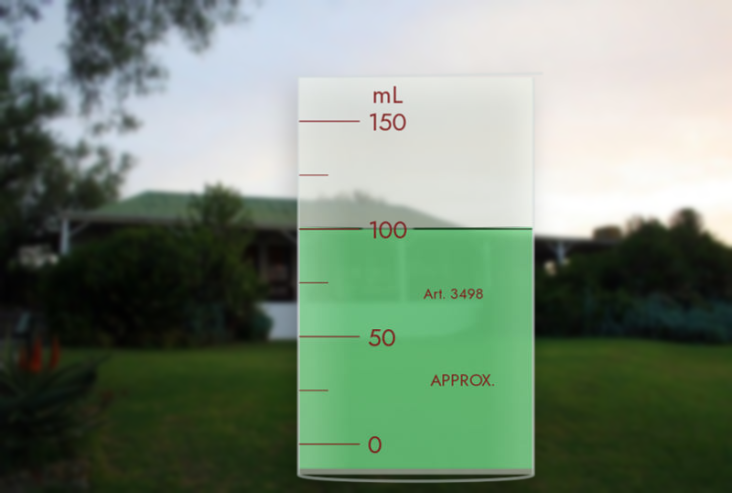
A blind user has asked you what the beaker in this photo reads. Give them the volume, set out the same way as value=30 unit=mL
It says value=100 unit=mL
